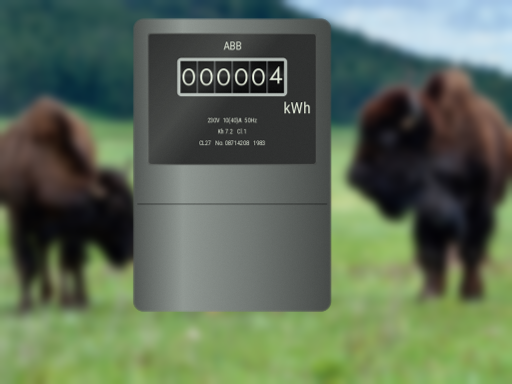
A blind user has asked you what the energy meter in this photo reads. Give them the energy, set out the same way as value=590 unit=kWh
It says value=4 unit=kWh
